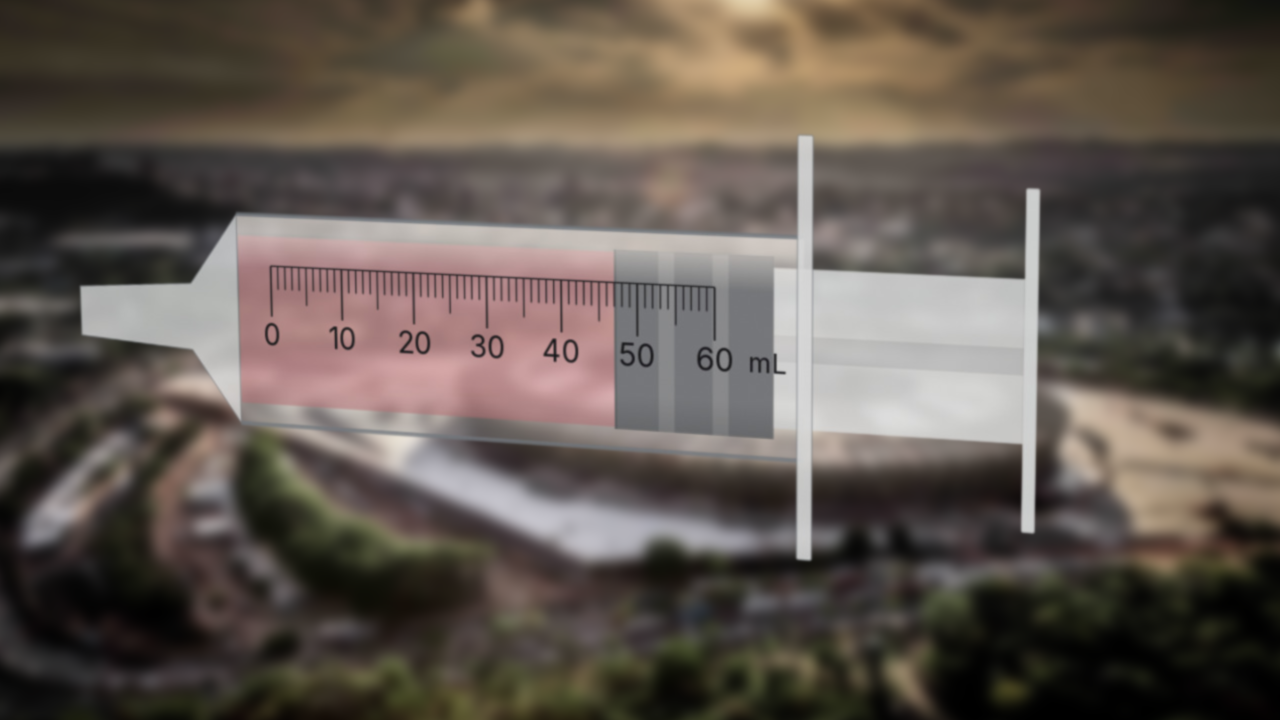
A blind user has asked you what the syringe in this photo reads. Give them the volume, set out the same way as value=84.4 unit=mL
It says value=47 unit=mL
